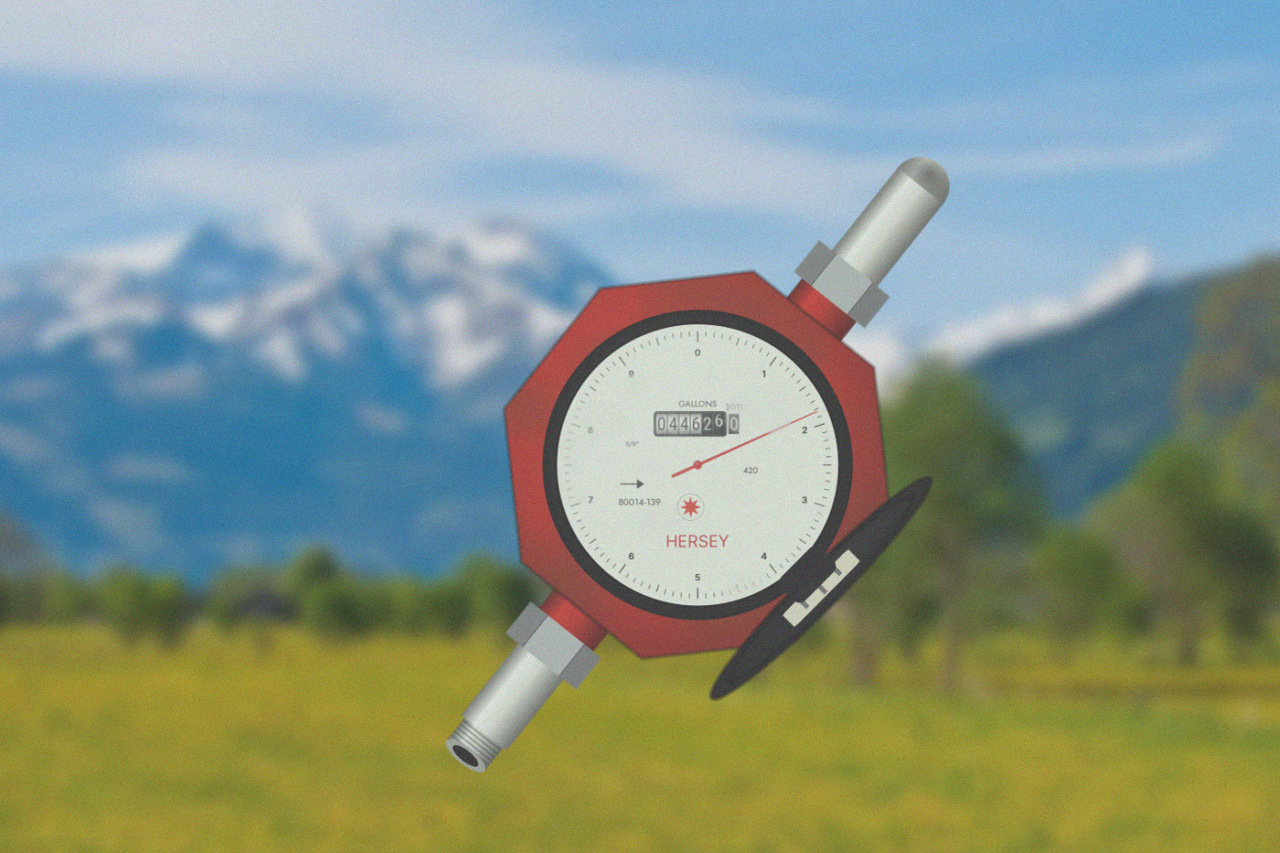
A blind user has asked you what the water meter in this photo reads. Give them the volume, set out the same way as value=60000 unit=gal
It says value=446261.8 unit=gal
